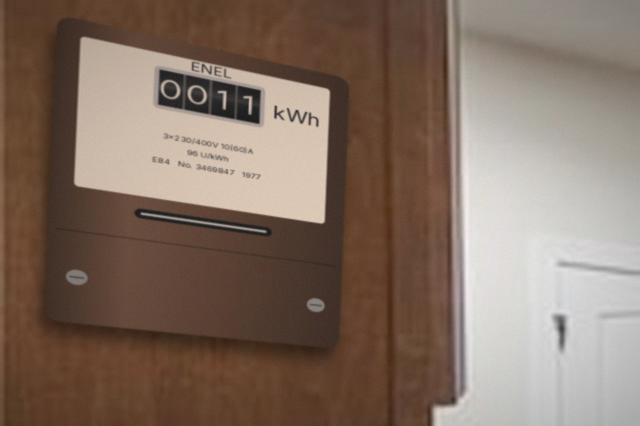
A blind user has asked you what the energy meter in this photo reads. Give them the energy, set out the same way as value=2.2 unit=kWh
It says value=11 unit=kWh
